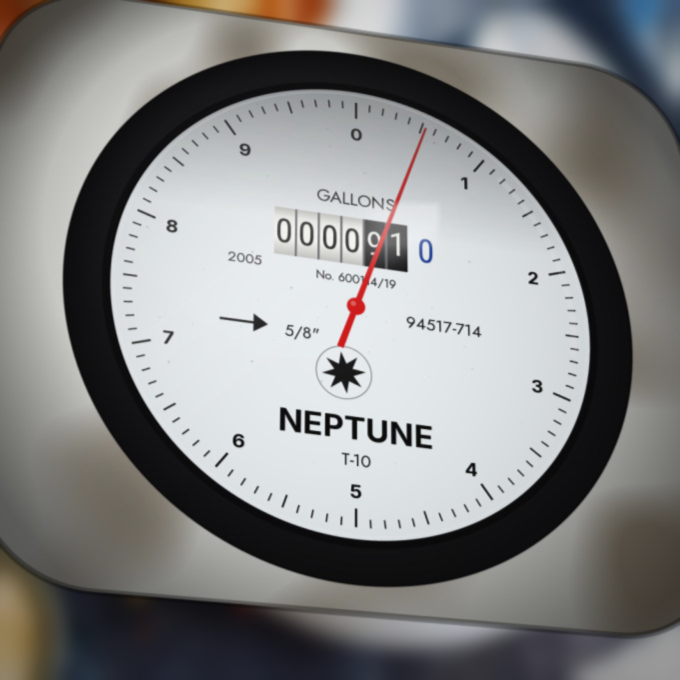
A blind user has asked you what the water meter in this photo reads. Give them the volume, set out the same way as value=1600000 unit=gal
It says value=910.5 unit=gal
